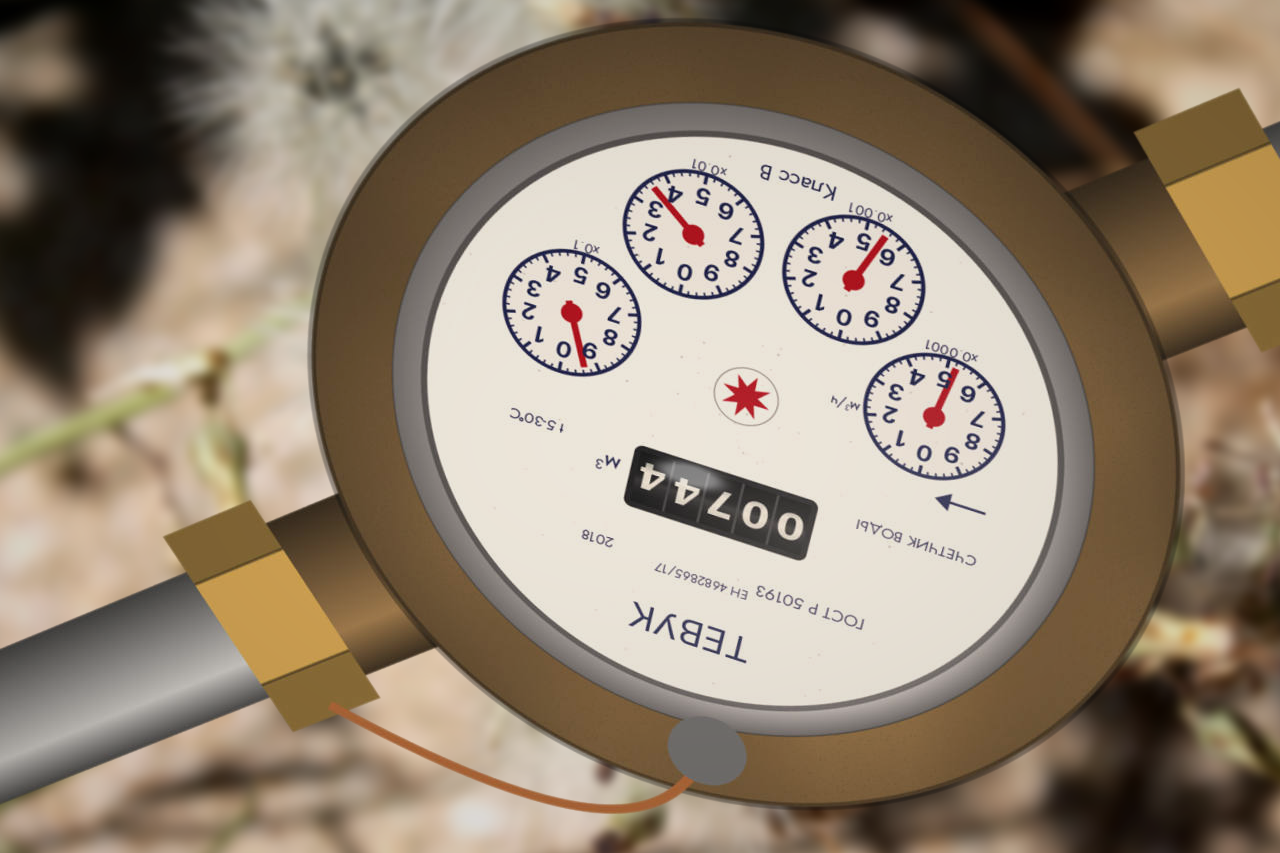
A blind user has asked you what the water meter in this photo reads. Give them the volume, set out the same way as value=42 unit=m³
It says value=743.9355 unit=m³
